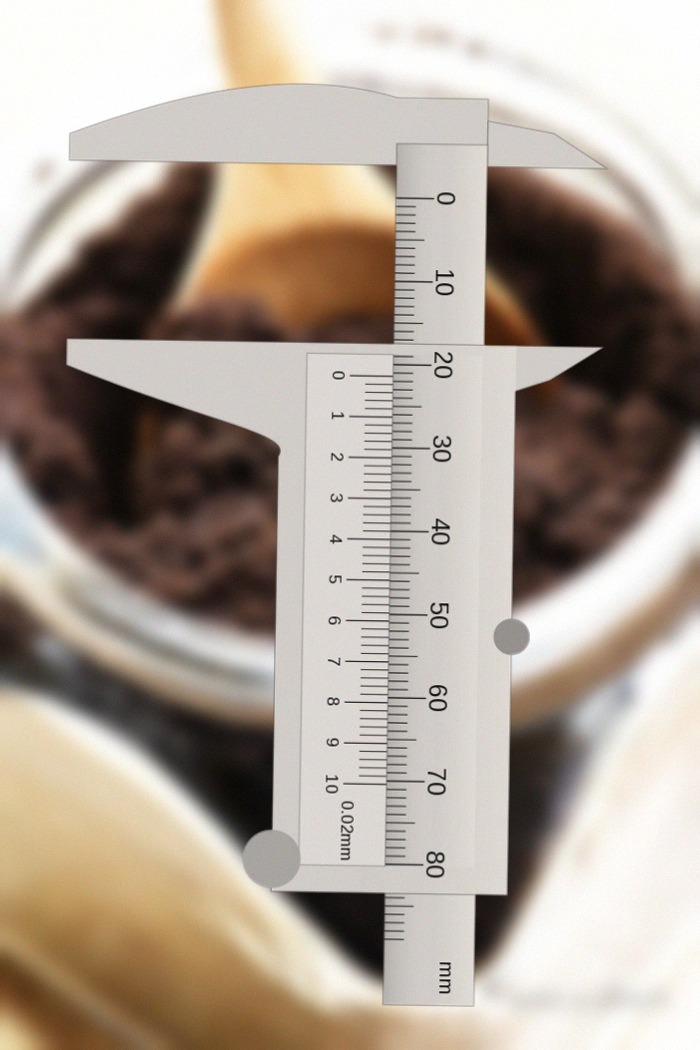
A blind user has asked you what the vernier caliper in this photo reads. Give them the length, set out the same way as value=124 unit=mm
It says value=21.4 unit=mm
